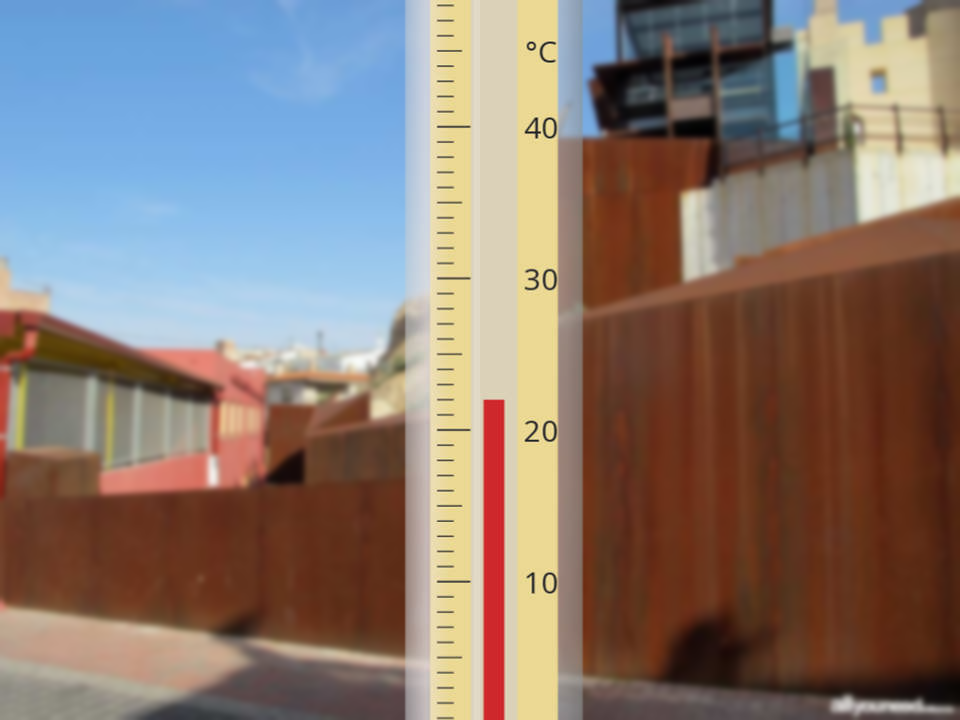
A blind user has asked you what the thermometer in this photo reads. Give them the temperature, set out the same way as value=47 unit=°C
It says value=22 unit=°C
